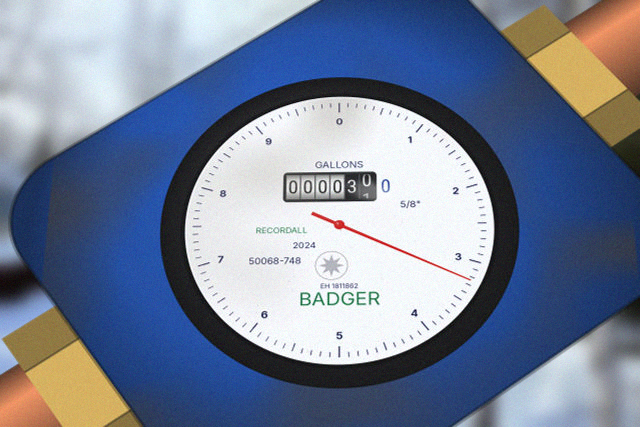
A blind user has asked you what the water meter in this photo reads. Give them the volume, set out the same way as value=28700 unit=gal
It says value=303.2 unit=gal
